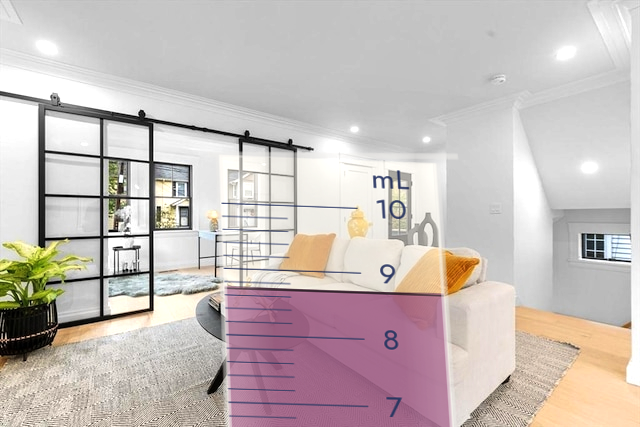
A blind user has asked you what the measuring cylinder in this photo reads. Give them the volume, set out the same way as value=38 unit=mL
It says value=8.7 unit=mL
